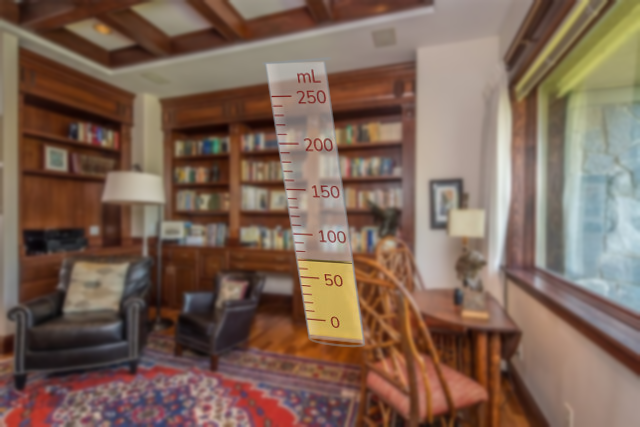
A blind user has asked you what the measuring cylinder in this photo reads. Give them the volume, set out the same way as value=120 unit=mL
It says value=70 unit=mL
